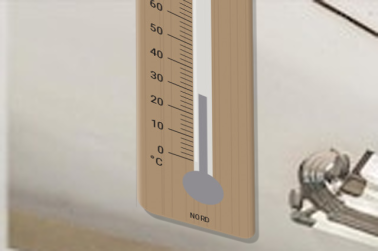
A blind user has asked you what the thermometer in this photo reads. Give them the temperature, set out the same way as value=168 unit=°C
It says value=30 unit=°C
